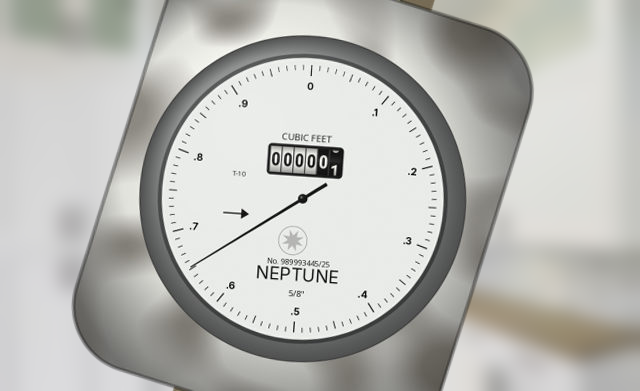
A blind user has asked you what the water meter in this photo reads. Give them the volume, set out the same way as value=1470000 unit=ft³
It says value=0.65 unit=ft³
